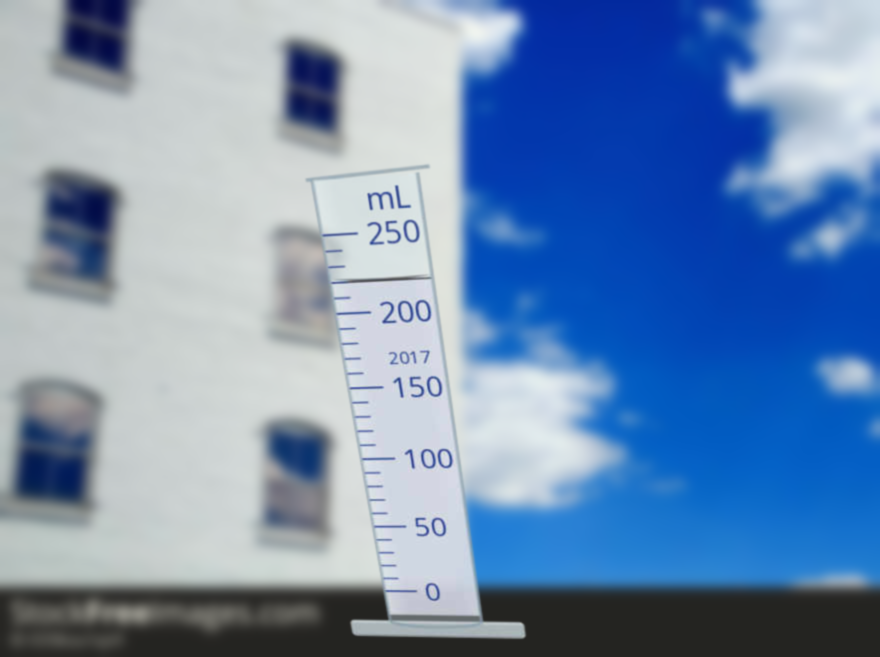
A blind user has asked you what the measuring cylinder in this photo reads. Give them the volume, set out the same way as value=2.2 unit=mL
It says value=220 unit=mL
